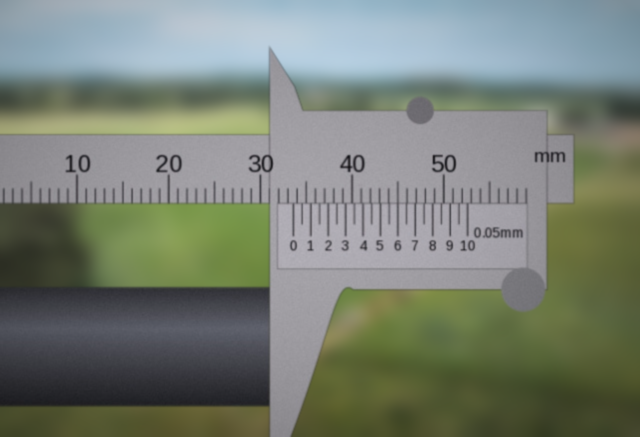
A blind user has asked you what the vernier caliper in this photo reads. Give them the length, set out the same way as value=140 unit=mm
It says value=33.6 unit=mm
